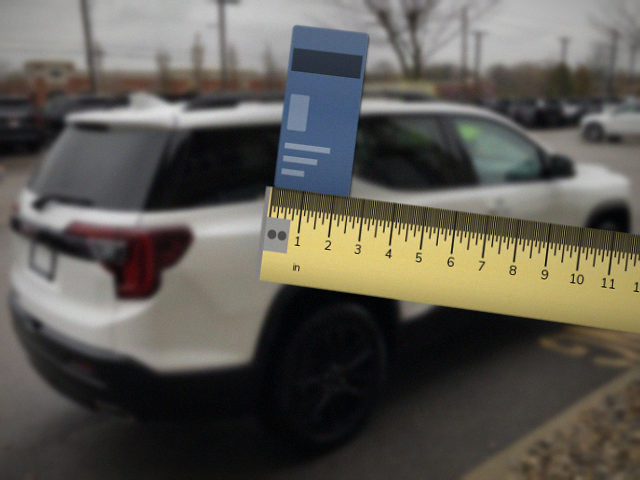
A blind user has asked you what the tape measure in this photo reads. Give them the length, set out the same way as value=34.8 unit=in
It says value=2.5 unit=in
